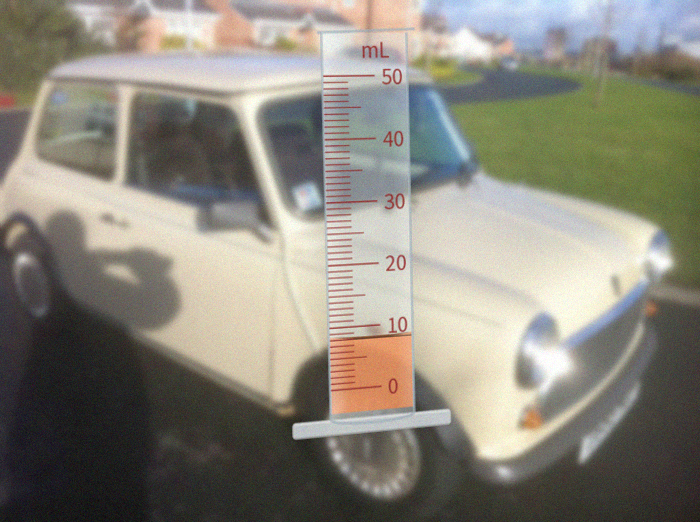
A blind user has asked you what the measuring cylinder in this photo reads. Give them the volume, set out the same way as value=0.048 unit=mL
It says value=8 unit=mL
